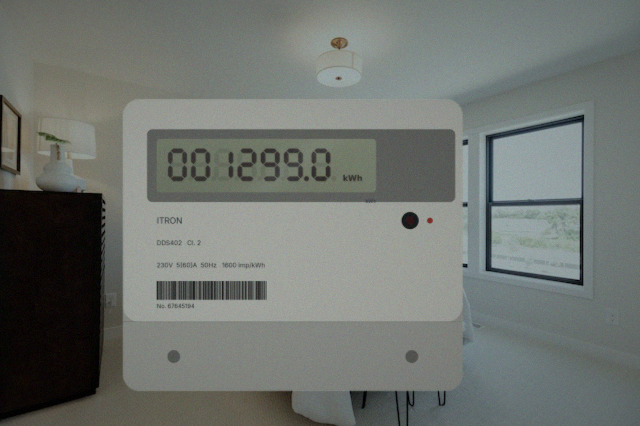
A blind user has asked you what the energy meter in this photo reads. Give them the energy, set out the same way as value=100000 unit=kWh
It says value=1299.0 unit=kWh
